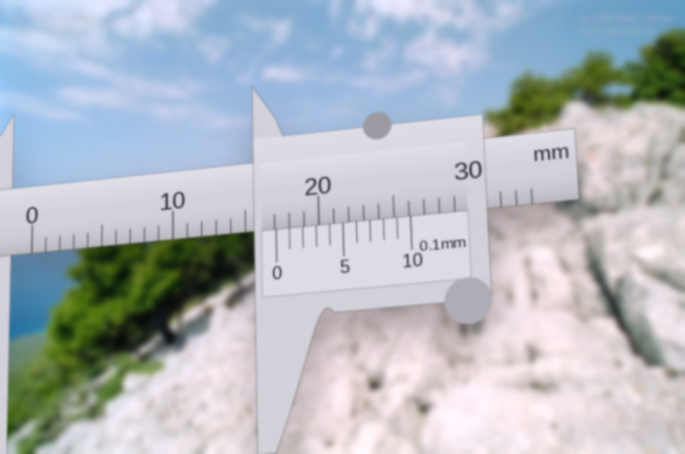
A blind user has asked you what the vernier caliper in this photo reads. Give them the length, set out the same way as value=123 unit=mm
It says value=17.1 unit=mm
